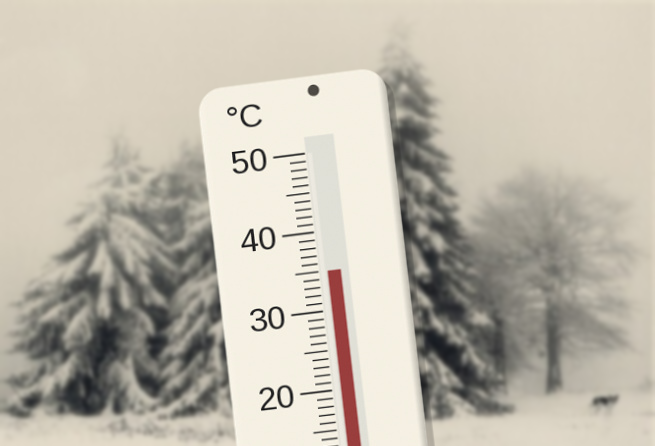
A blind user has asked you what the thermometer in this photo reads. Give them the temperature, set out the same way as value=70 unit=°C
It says value=35 unit=°C
